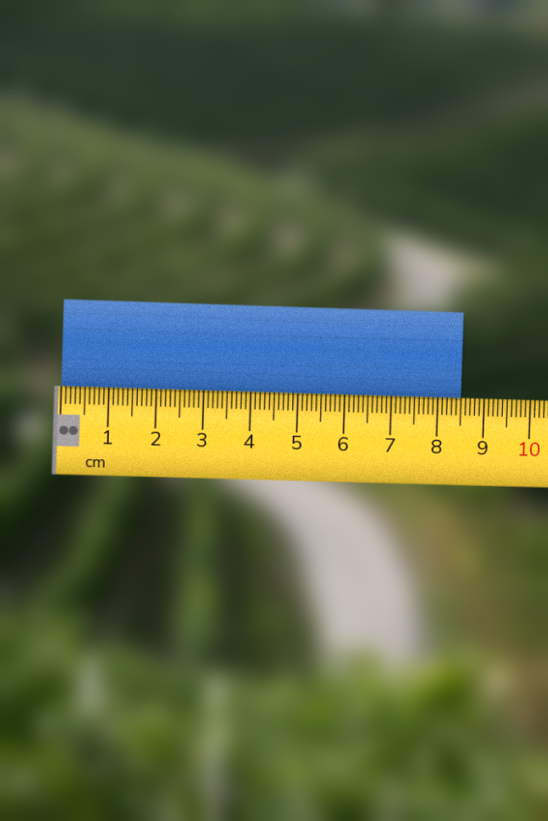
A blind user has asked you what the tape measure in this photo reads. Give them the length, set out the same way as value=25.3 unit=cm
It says value=8.5 unit=cm
